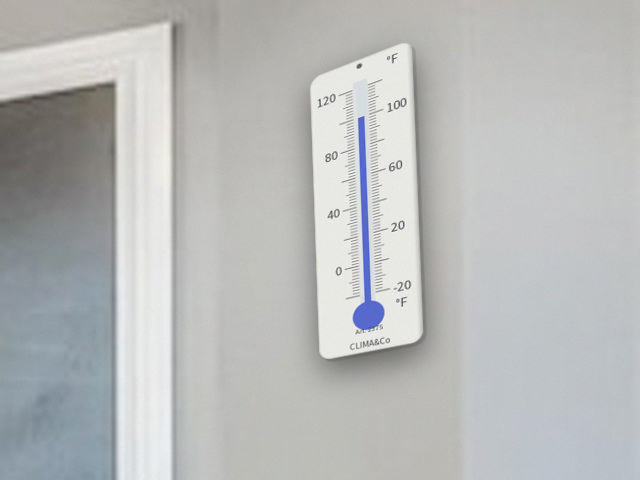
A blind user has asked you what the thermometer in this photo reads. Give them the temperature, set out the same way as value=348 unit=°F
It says value=100 unit=°F
